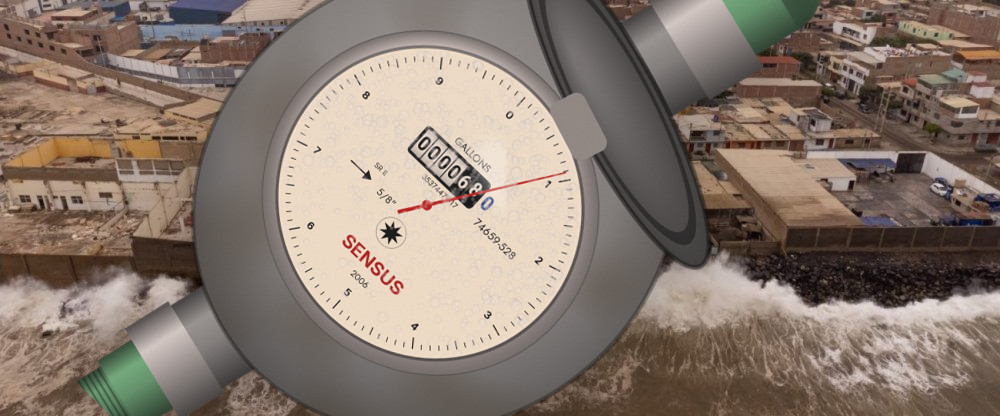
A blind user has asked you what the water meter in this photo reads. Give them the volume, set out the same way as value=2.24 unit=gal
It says value=680.9 unit=gal
